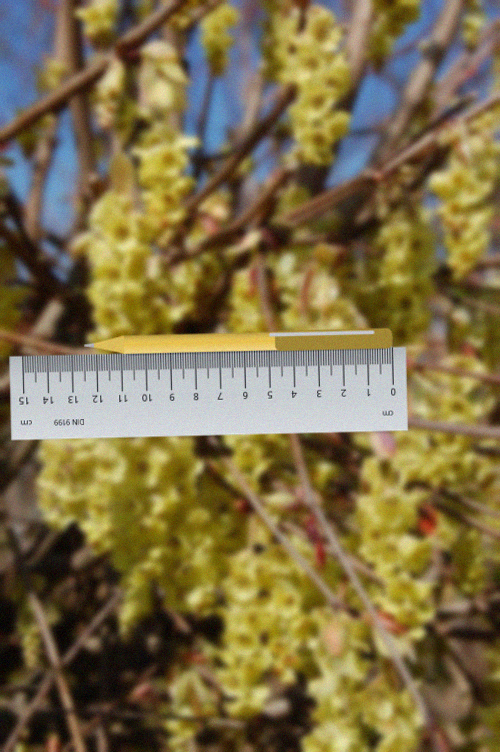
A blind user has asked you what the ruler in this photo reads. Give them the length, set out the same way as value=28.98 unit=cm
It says value=12.5 unit=cm
